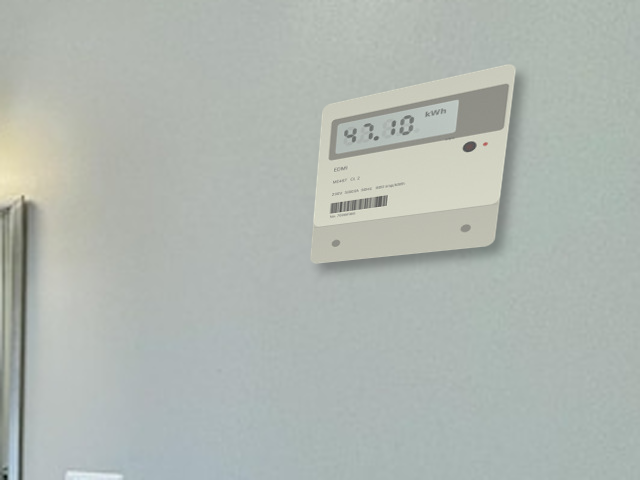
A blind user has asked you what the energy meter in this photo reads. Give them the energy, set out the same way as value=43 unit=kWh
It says value=47.10 unit=kWh
